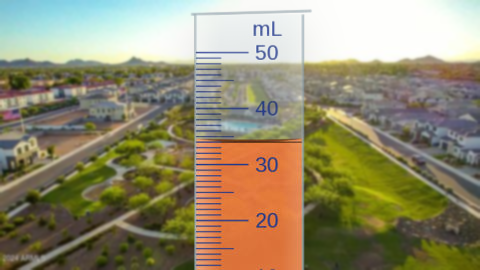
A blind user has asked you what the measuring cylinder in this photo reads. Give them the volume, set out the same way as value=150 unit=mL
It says value=34 unit=mL
